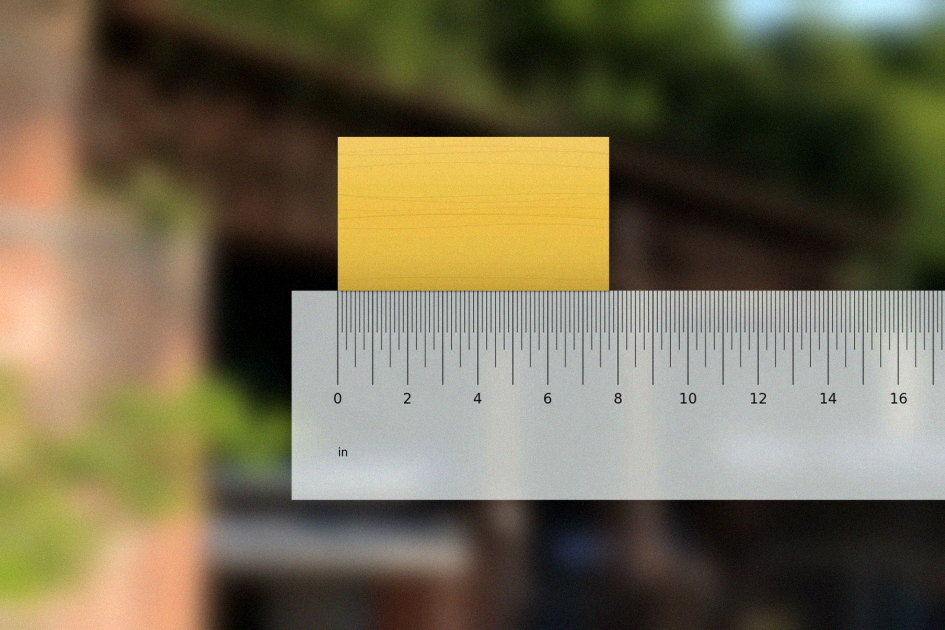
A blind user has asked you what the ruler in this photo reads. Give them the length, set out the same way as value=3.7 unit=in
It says value=7.75 unit=in
